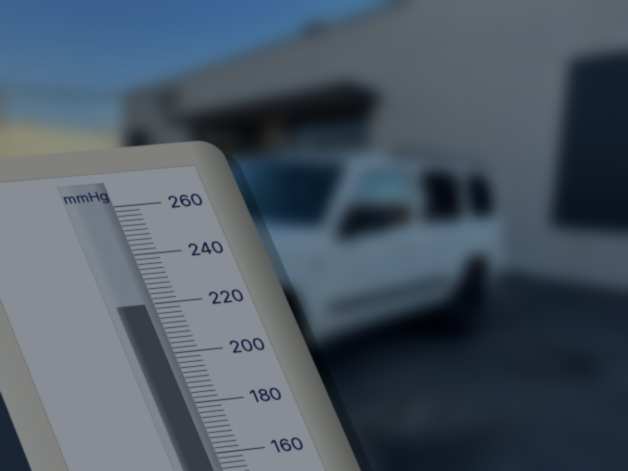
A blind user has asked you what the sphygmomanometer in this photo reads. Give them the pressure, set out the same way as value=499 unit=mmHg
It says value=220 unit=mmHg
